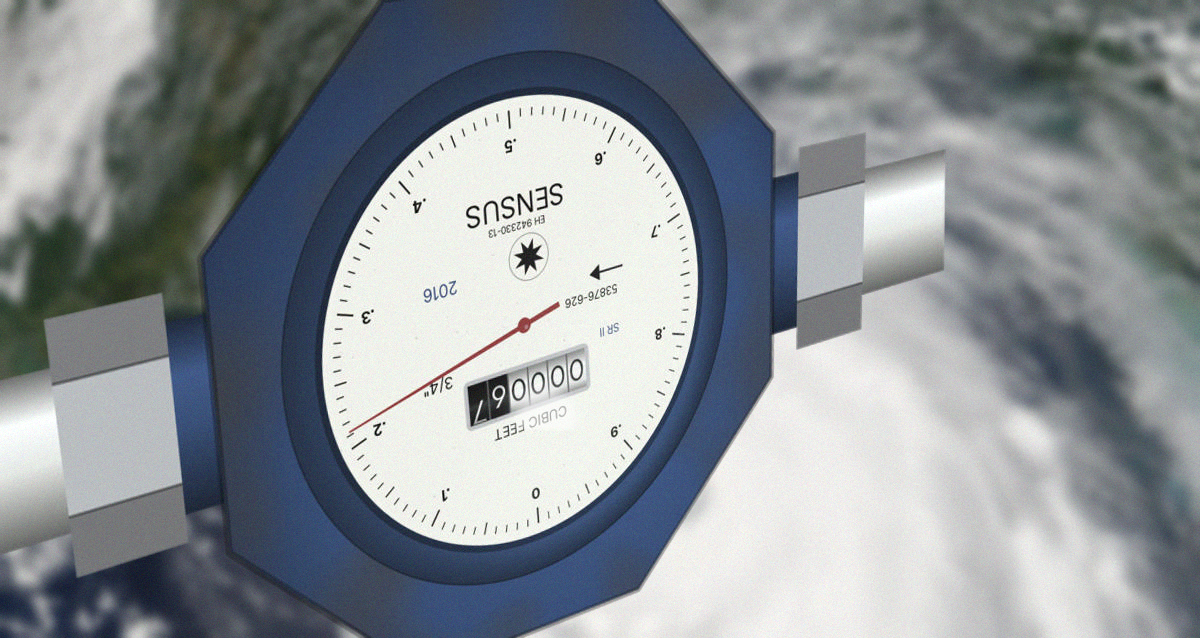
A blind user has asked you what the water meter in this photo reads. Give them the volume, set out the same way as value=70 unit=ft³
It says value=67.21 unit=ft³
